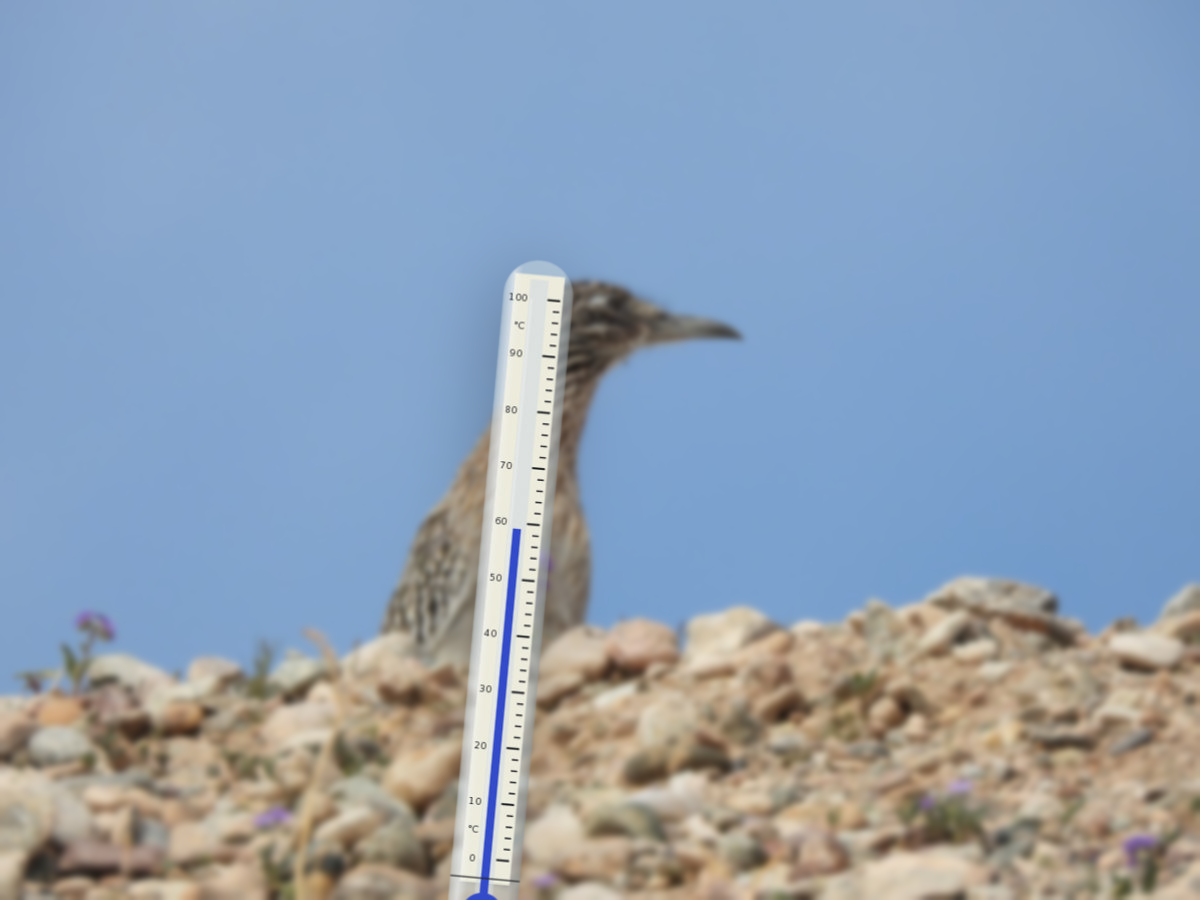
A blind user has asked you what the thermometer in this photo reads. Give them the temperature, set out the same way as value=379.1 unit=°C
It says value=59 unit=°C
